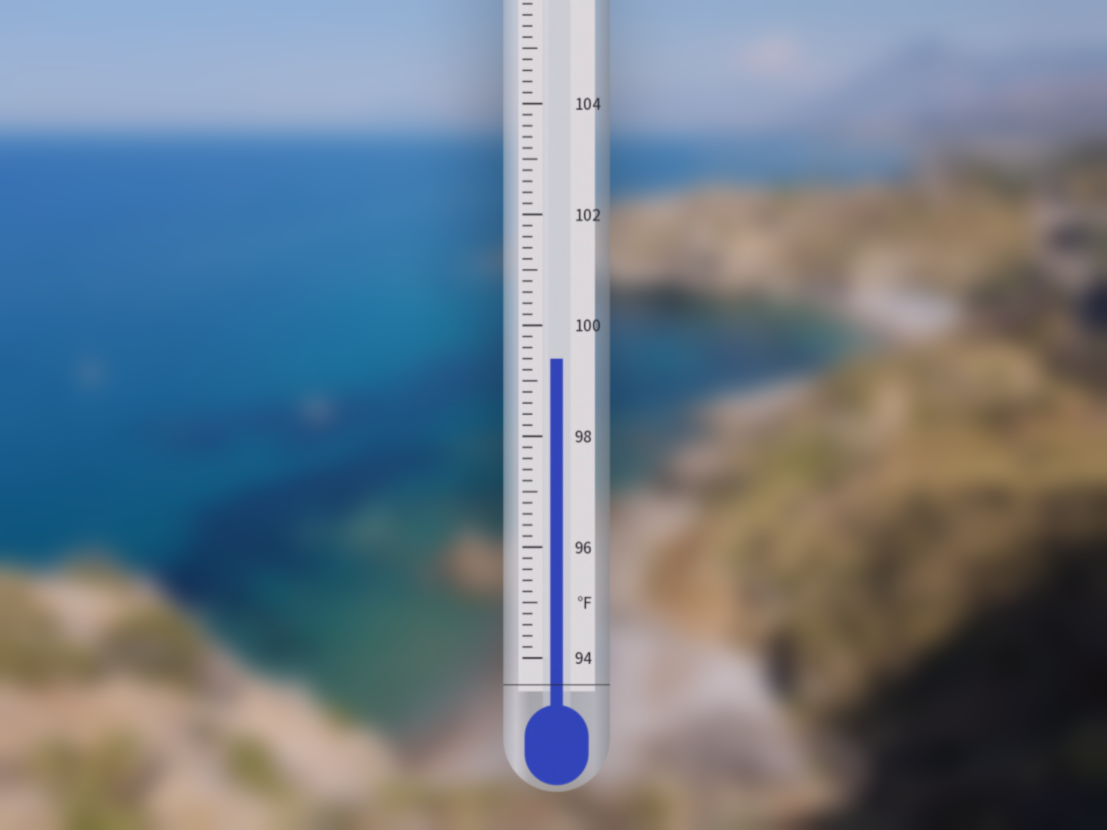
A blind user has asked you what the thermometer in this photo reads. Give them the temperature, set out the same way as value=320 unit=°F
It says value=99.4 unit=°F
